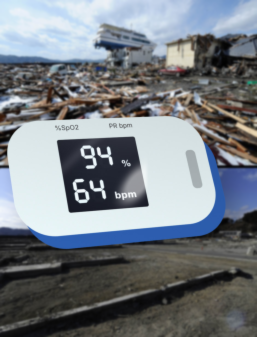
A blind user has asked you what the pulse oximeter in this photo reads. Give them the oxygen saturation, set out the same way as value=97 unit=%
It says value=94 unit=%
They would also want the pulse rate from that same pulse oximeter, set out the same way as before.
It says value=64 unit=bpm
